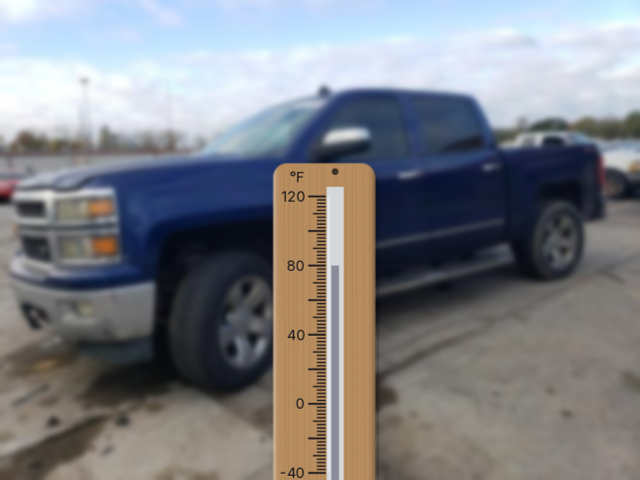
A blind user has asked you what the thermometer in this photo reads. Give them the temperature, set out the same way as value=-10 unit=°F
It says value=80 unit=°F
